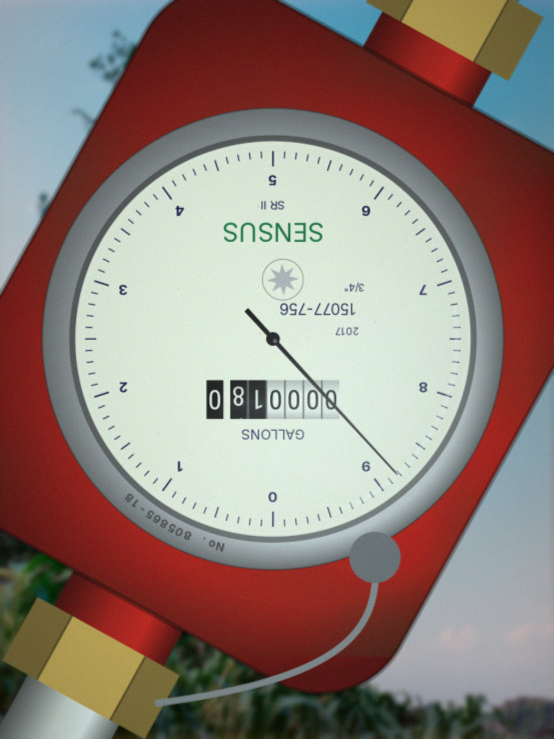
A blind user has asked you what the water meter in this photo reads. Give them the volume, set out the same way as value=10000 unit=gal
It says value=178.8 unit=gal
